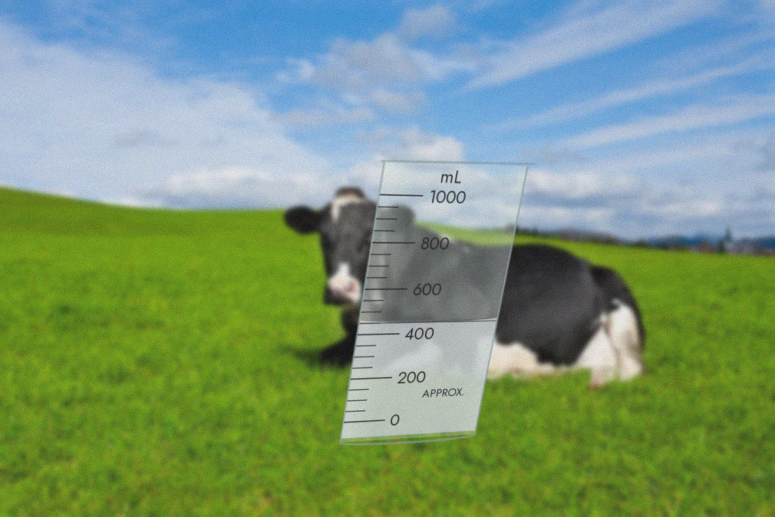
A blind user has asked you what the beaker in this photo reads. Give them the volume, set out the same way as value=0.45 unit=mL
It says value=450 unit=mL
